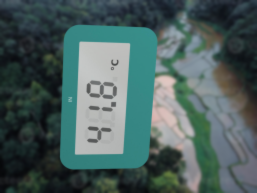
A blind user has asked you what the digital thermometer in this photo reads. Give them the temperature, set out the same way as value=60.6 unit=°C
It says value=41.8 unit=°C
